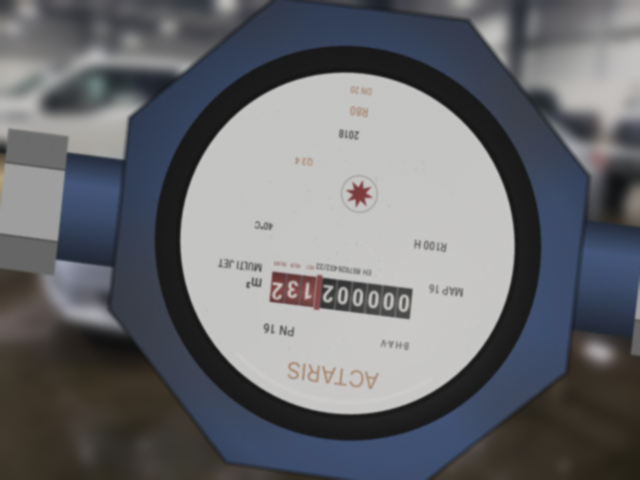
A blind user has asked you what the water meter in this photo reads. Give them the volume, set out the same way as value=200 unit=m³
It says value=2.132 unit=m³
